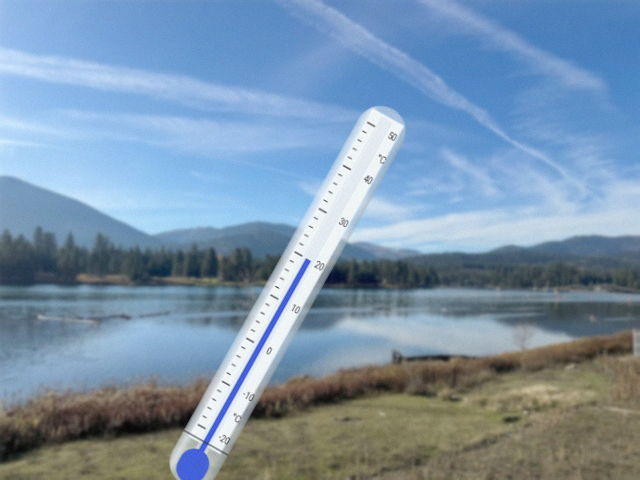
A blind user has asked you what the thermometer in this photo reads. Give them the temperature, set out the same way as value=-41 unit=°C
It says value=20 unit=°C
